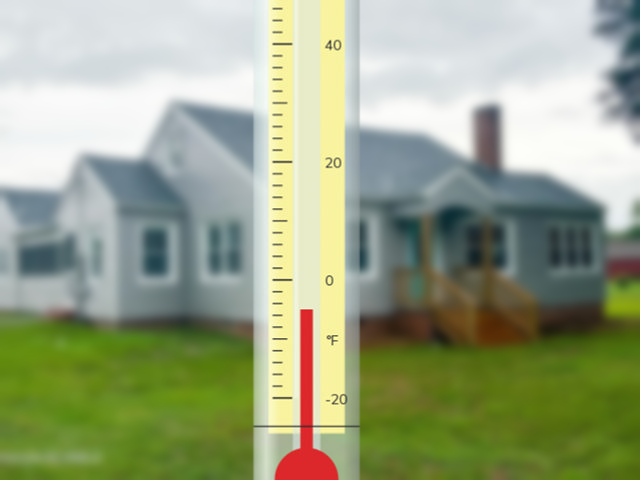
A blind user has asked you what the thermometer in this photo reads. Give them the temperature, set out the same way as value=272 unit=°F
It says value=-5 unit=°F
